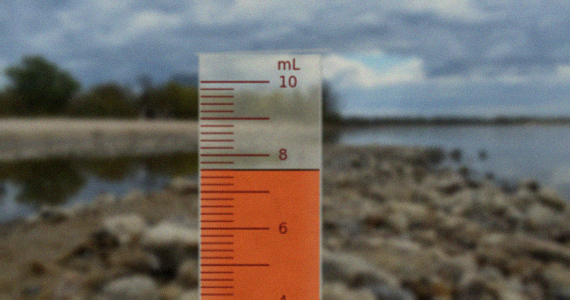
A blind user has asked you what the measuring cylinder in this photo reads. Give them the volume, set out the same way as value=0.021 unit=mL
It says value=7.6 unit=mL
